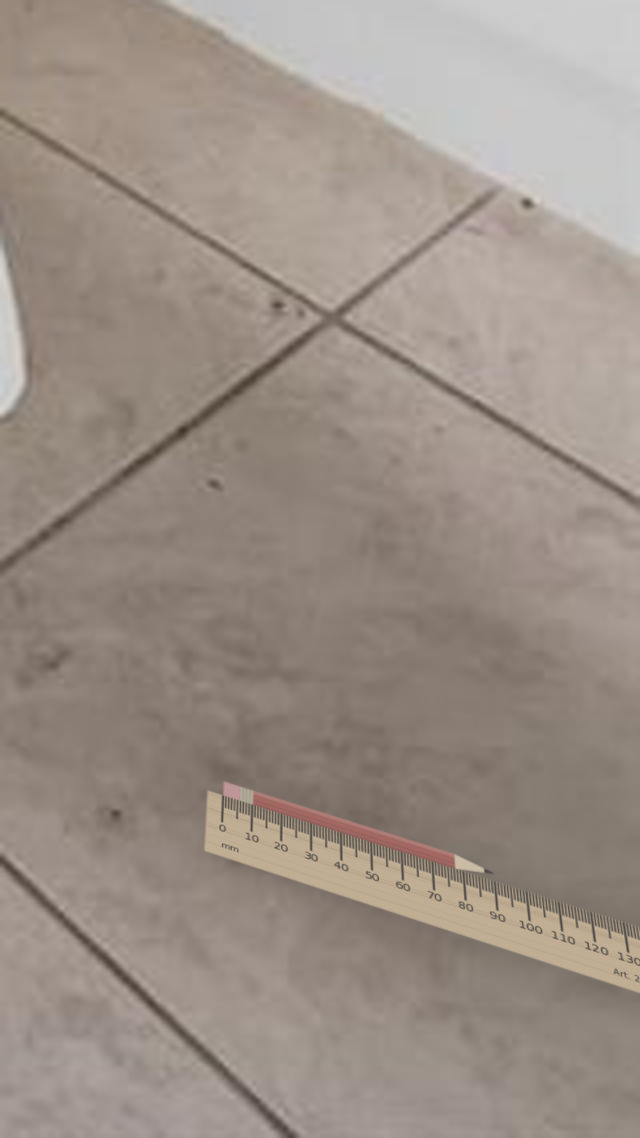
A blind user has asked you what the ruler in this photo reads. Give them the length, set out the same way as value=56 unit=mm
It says value=90 unit=mm
